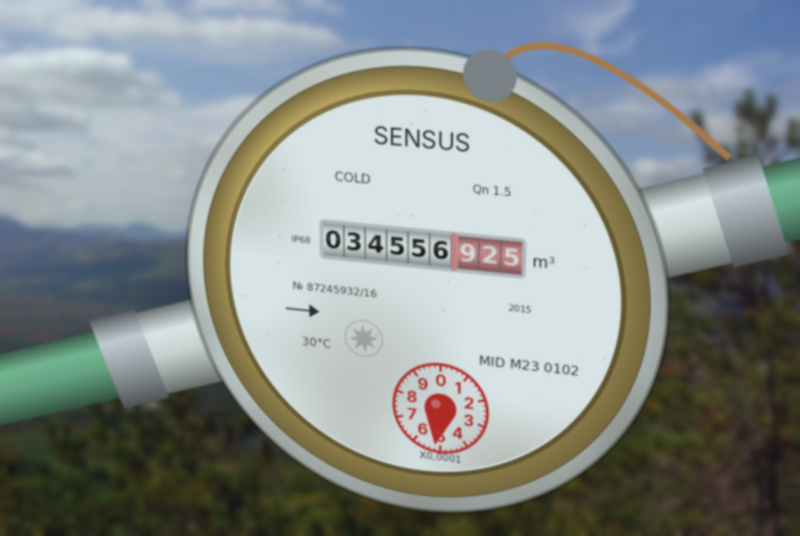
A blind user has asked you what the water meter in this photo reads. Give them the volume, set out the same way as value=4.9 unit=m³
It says value=34556.9255 unit=m³
